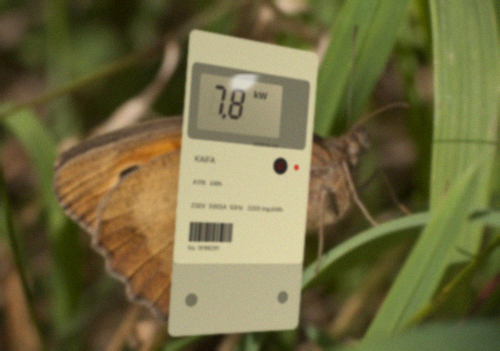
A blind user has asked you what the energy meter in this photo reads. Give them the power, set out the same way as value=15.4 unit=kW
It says value=7.8 unit=kW
